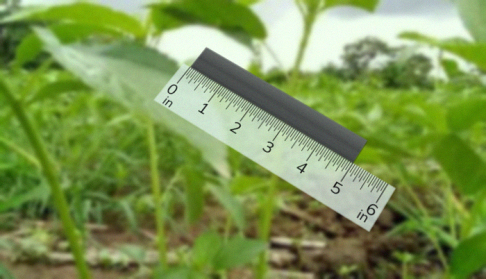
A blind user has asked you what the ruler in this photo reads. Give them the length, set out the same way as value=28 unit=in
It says value=5 unit=in
